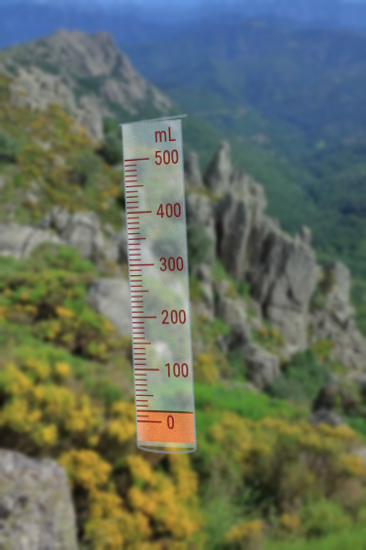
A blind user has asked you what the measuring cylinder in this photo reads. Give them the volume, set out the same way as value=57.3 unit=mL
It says value=20 unit=mL
